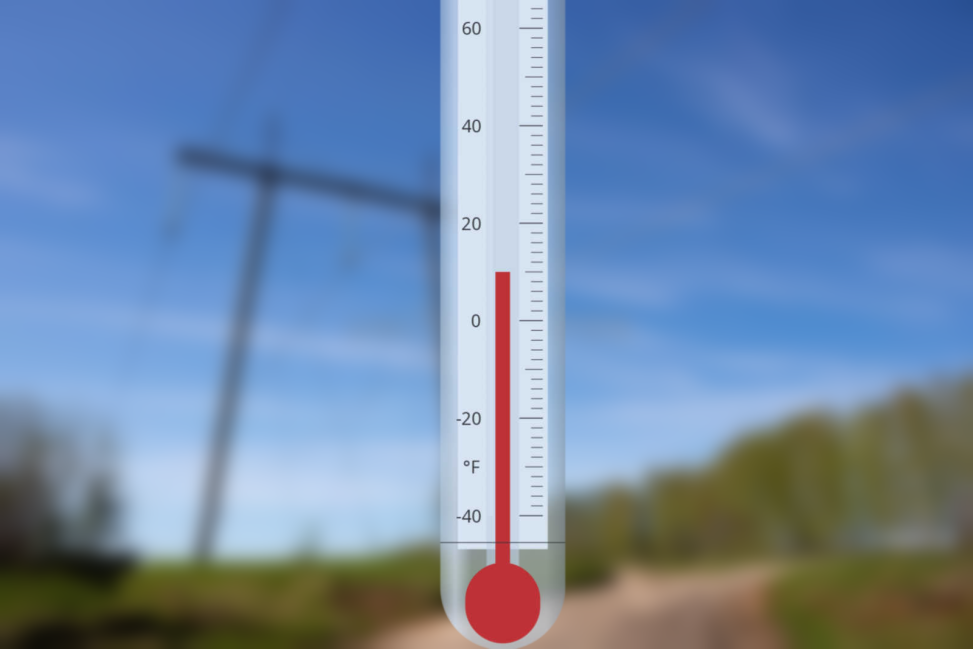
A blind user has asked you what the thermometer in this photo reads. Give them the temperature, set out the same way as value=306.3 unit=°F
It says value=10 unit=°F
